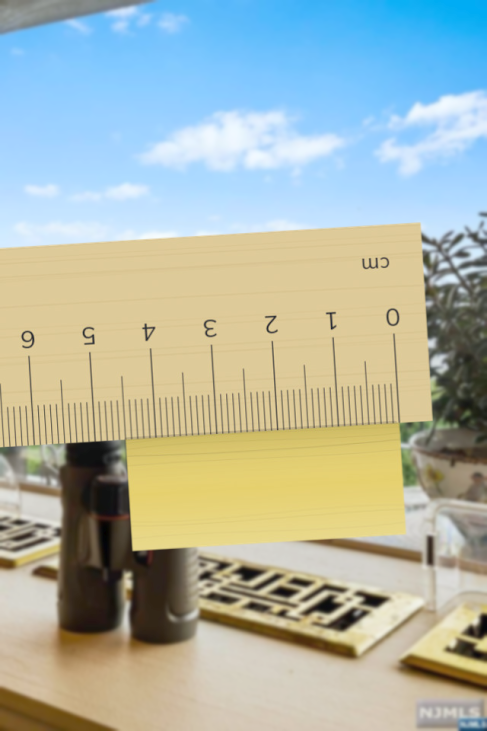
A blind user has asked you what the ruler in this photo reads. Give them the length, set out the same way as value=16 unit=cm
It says value=4.5 unit=cm
